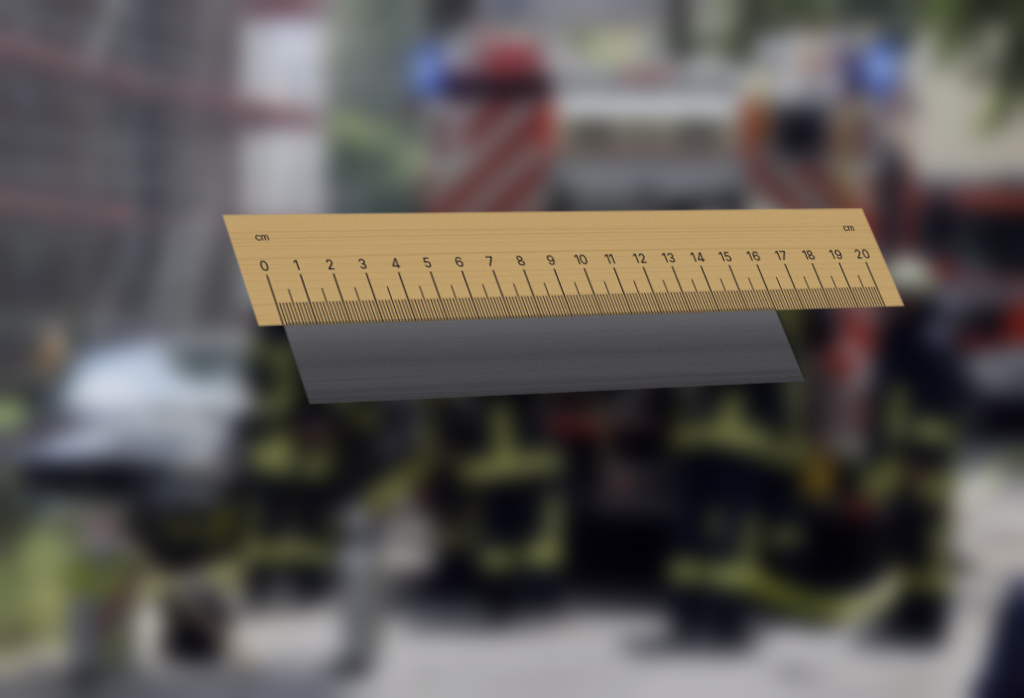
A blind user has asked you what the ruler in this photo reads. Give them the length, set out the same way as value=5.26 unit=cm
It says value=16 unit=cm
